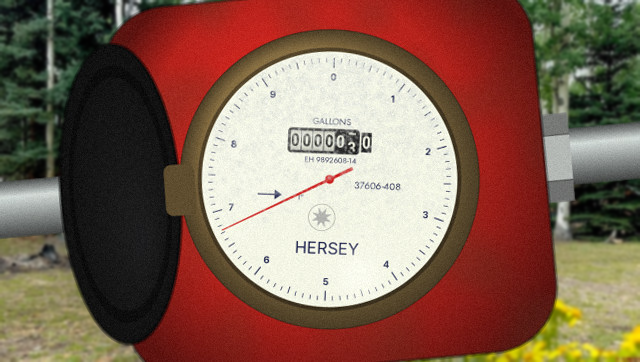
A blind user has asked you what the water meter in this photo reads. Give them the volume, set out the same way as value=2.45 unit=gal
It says value=26.7 unit=gal
